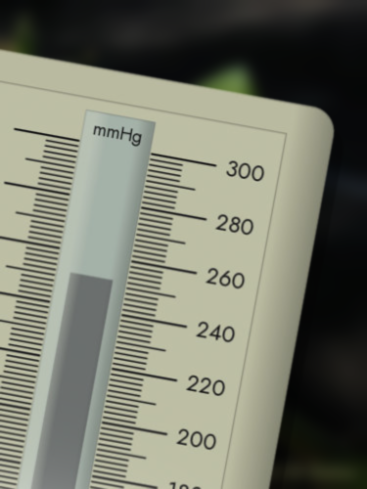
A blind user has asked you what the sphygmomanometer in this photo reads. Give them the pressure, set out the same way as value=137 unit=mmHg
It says value=252 unit=mmHg
